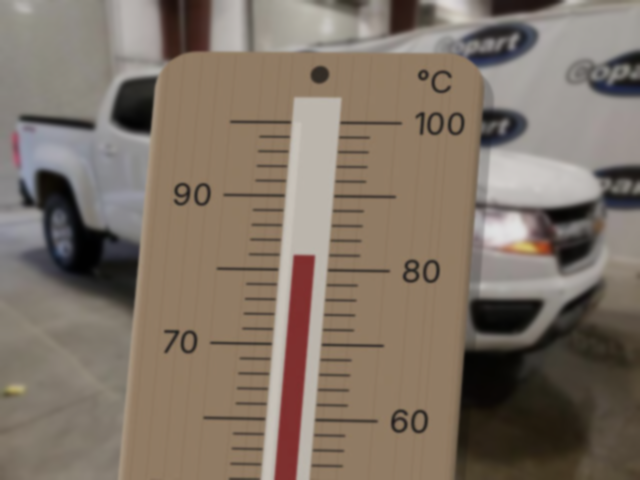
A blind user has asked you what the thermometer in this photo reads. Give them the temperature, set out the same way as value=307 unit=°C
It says value=82 unit=°C
